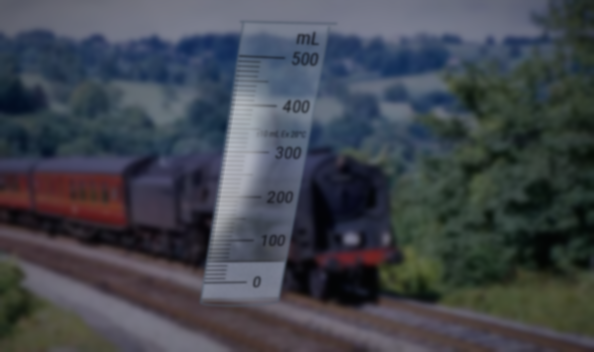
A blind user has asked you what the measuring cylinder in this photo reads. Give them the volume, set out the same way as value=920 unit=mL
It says value=50 unit=mL
